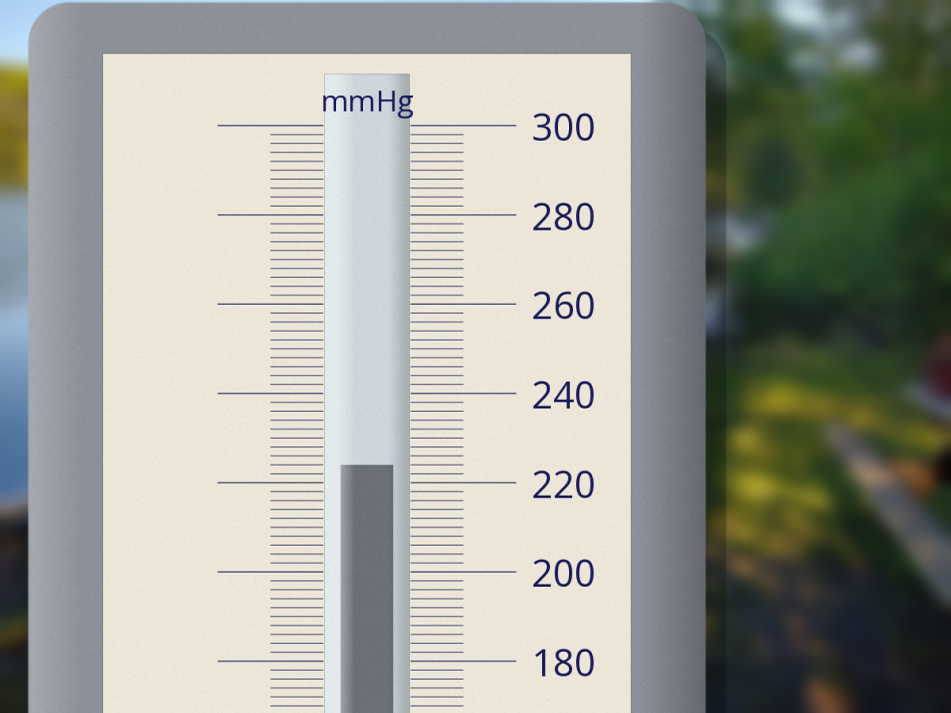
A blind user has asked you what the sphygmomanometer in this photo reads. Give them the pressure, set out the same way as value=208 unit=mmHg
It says value=224 unit=mmHg
